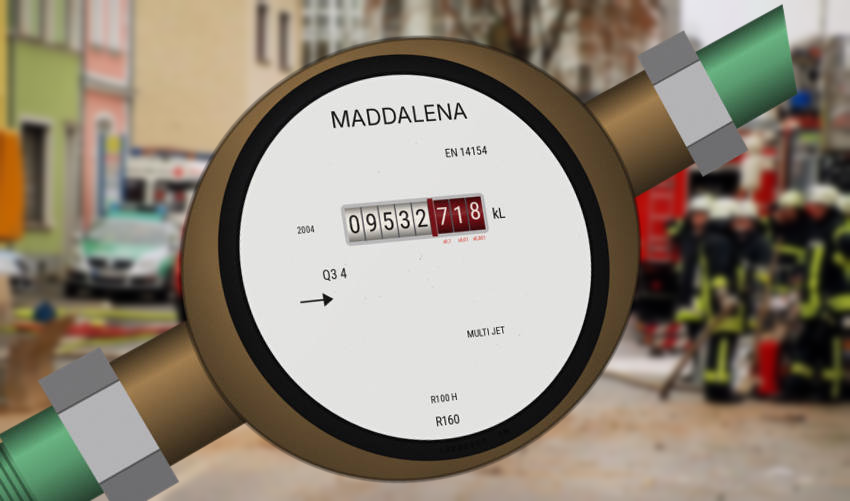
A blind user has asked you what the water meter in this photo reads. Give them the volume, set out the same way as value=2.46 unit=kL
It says value=9532.718 unit=kL
